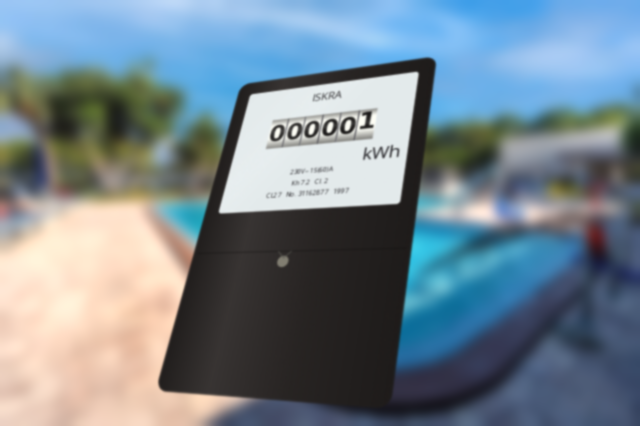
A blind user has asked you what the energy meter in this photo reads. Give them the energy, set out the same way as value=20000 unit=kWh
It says value=1 unit=kWh
